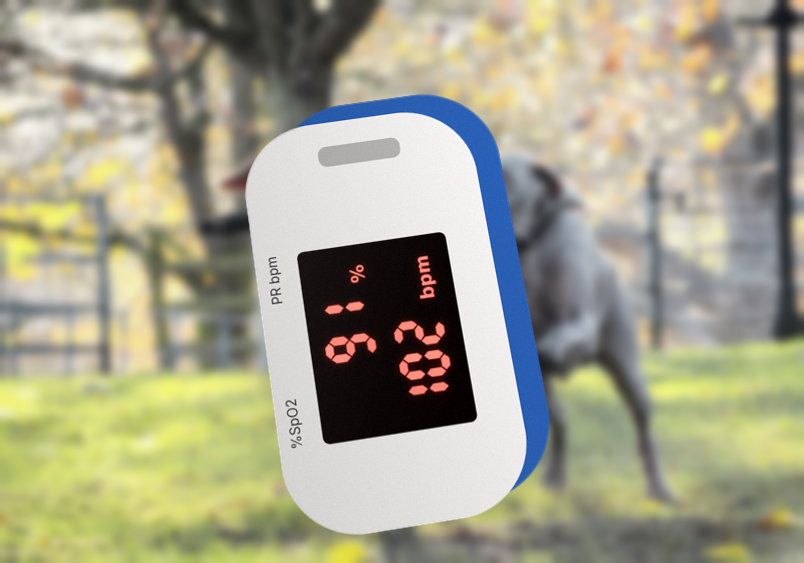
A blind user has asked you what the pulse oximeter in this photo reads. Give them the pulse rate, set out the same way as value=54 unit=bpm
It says value=102 unit=bpm
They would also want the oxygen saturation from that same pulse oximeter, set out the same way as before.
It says value=91 unit=%
